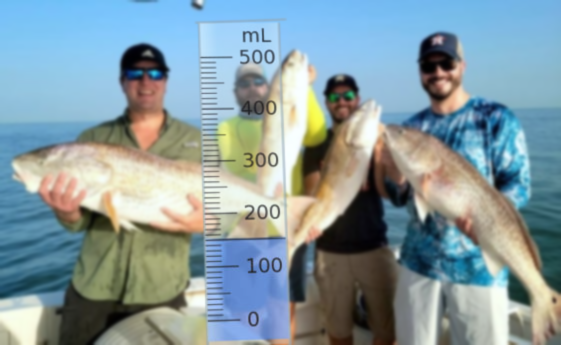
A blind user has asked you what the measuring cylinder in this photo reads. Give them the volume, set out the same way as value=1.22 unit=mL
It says value=150 unit=mL
